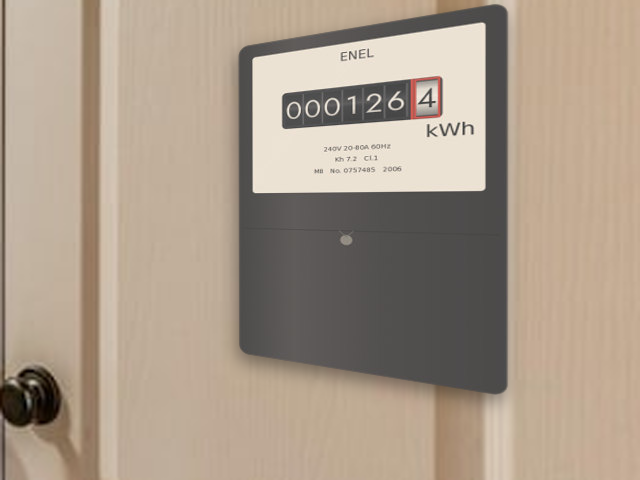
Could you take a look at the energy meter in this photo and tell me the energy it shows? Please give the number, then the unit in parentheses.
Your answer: 126.4 (kWh)
